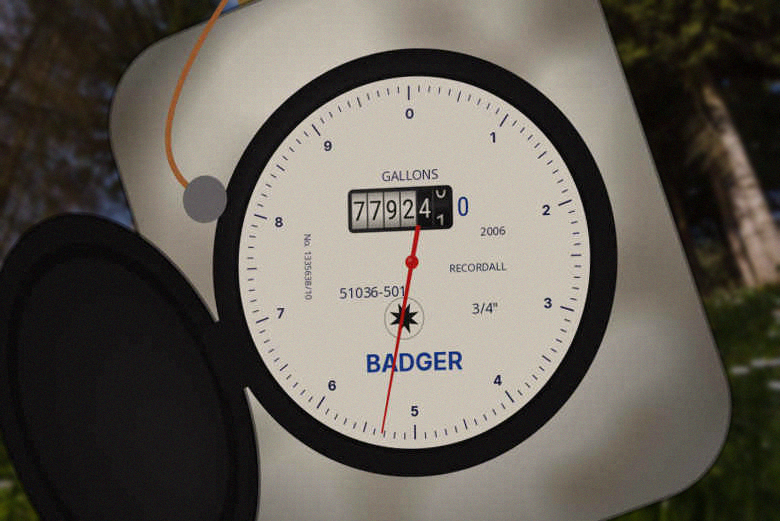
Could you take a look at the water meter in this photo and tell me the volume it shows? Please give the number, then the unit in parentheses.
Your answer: 7792405.3 (gal)
